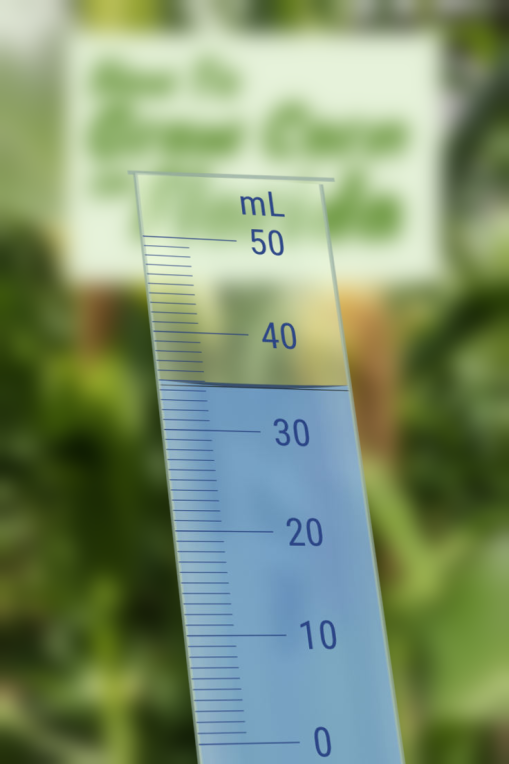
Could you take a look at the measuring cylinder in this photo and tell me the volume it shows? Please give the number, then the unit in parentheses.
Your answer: 34.5 (mL)
